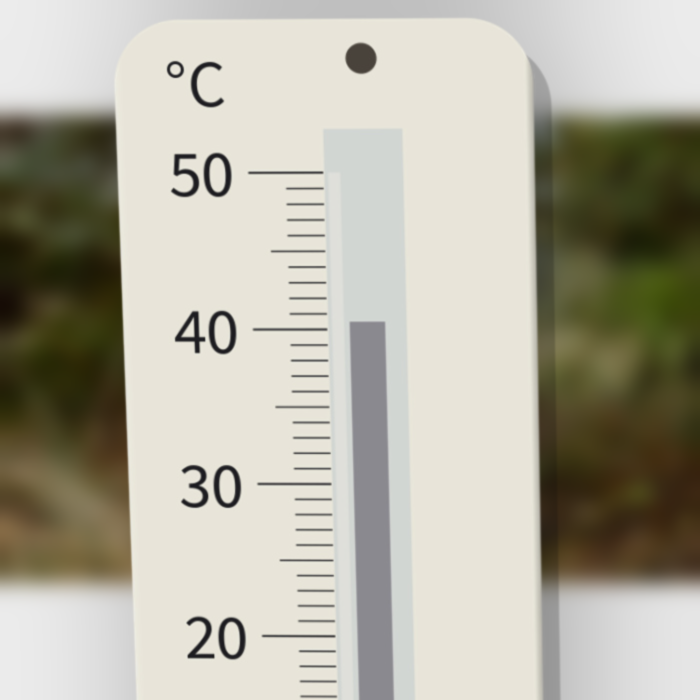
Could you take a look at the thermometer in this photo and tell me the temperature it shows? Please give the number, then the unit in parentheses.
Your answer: 40.5 (°C)
